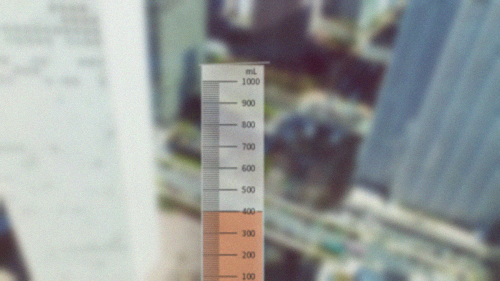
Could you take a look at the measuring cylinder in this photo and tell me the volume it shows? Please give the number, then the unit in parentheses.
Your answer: 400 (mL)
